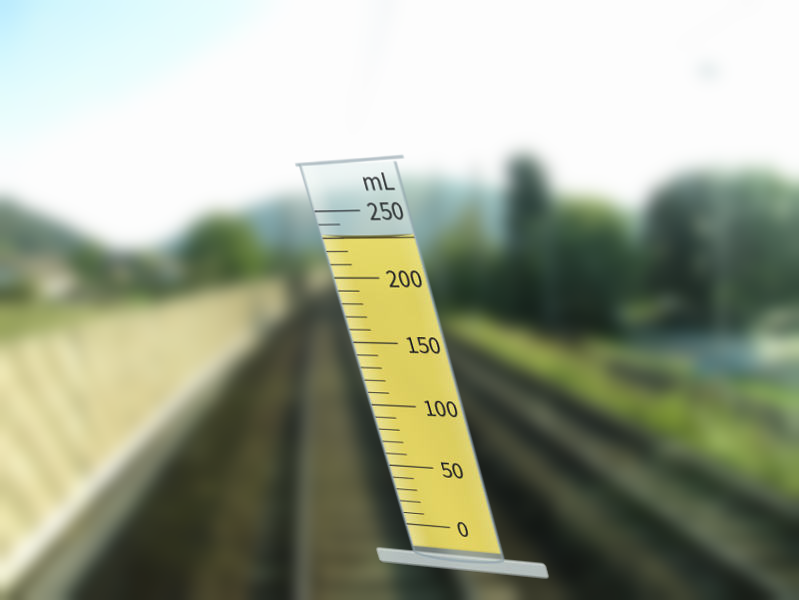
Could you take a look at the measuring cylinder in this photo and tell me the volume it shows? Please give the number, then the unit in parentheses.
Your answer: 230 (mL)
